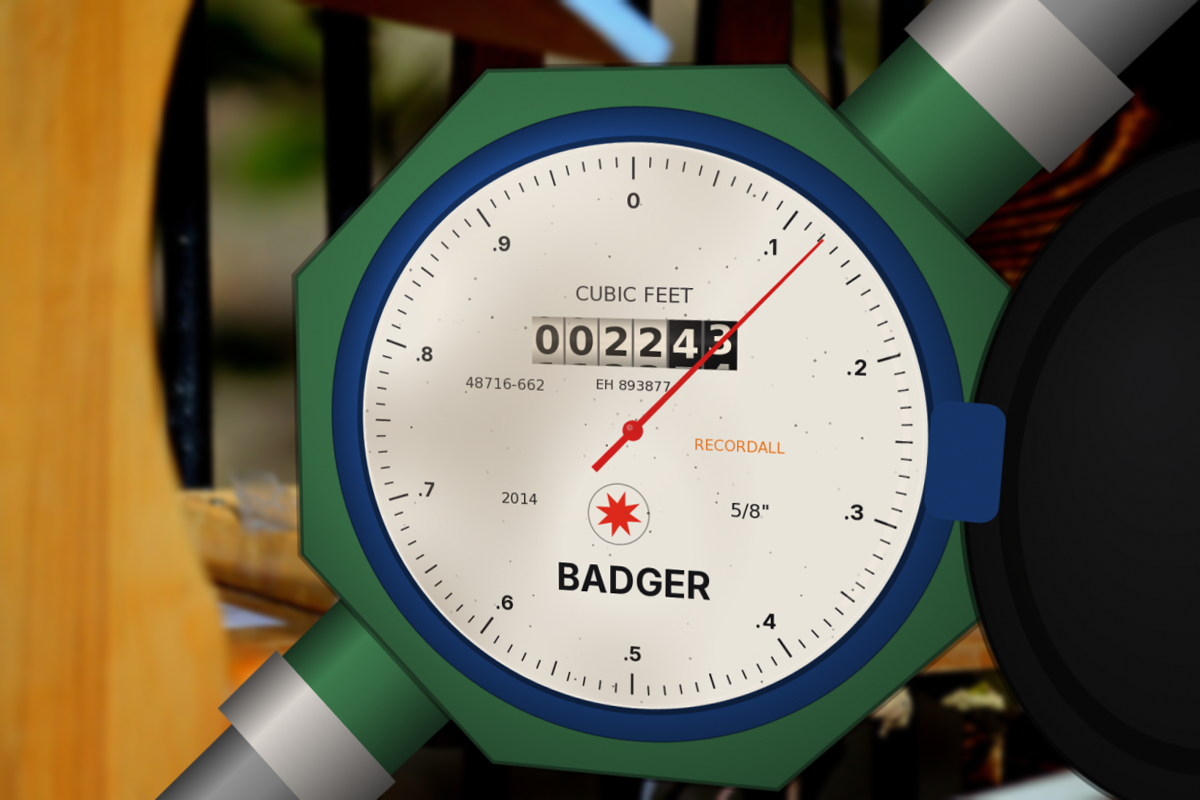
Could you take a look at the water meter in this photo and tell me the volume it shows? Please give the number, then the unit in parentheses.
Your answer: 2243.12 (ft³)
